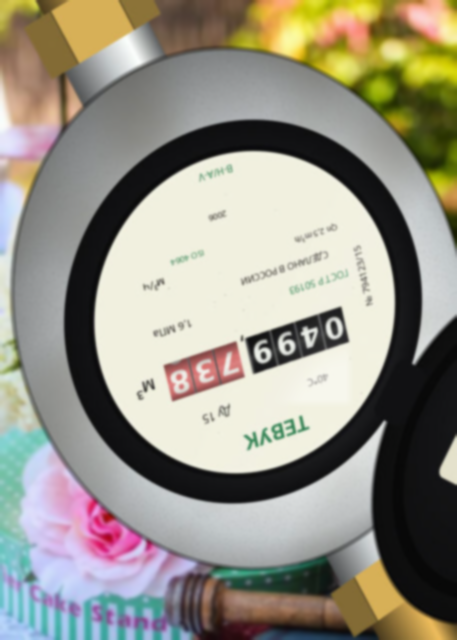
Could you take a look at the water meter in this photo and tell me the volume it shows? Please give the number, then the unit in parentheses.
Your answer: 499.738 (m³)
